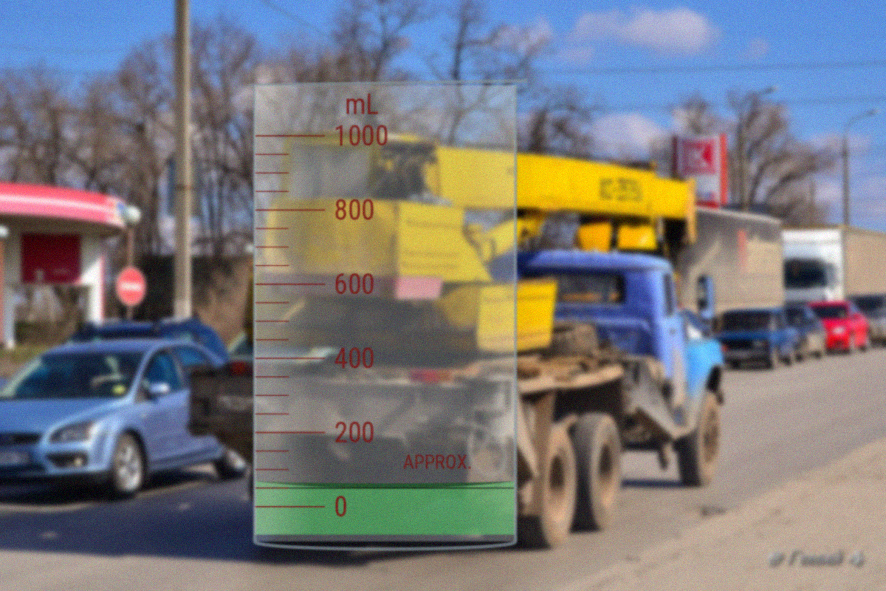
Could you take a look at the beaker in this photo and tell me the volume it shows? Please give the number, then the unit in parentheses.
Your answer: 50 (mL)
